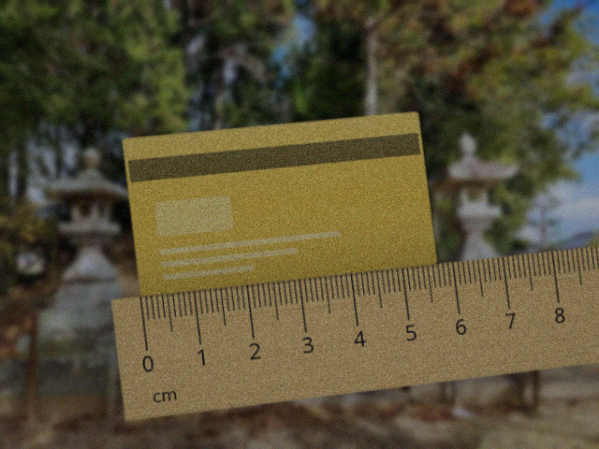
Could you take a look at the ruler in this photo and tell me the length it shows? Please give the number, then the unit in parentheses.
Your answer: 5.7 (cm)
